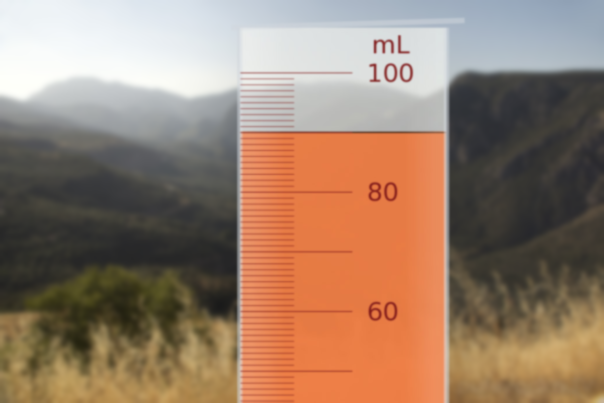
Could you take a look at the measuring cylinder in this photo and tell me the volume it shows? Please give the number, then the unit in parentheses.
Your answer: 90 (mL)
